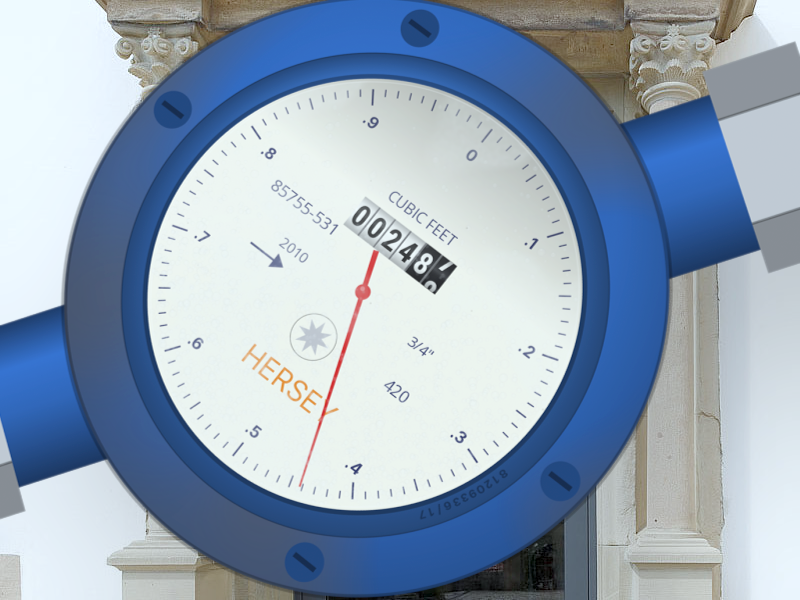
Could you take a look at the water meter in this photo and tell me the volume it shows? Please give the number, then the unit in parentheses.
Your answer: 2487.44 (ft³)
